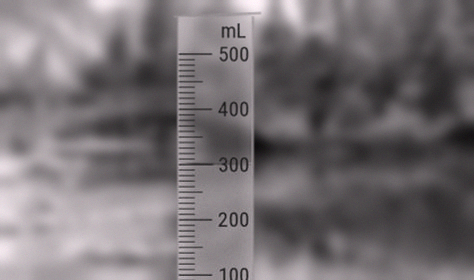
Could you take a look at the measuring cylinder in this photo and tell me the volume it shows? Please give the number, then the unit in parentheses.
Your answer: 300 (mL)
